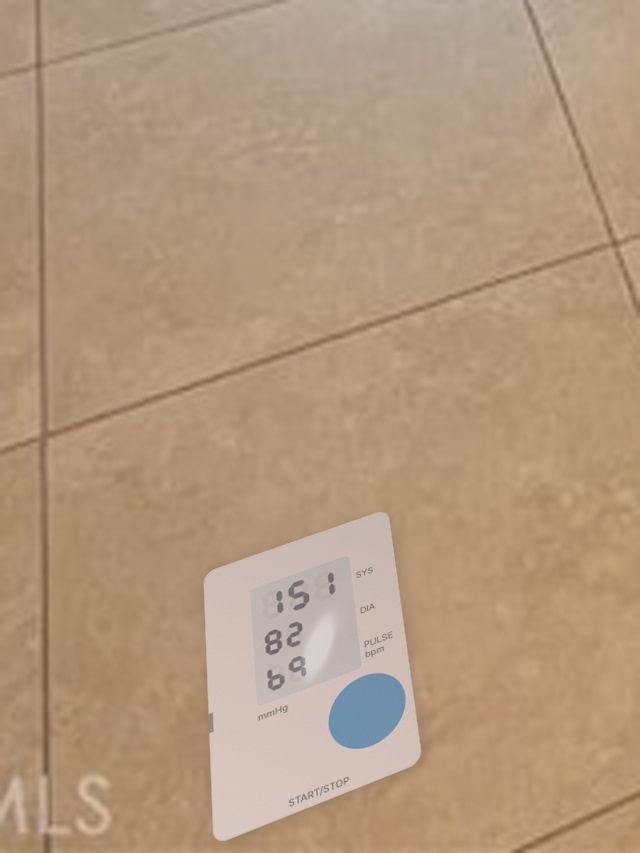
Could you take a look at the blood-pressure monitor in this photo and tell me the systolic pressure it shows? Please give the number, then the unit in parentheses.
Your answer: 151 (mmHg)
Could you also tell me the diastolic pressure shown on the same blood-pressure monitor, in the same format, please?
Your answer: 82 (mmHg)
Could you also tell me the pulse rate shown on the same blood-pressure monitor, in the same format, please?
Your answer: 69 (bpm)
